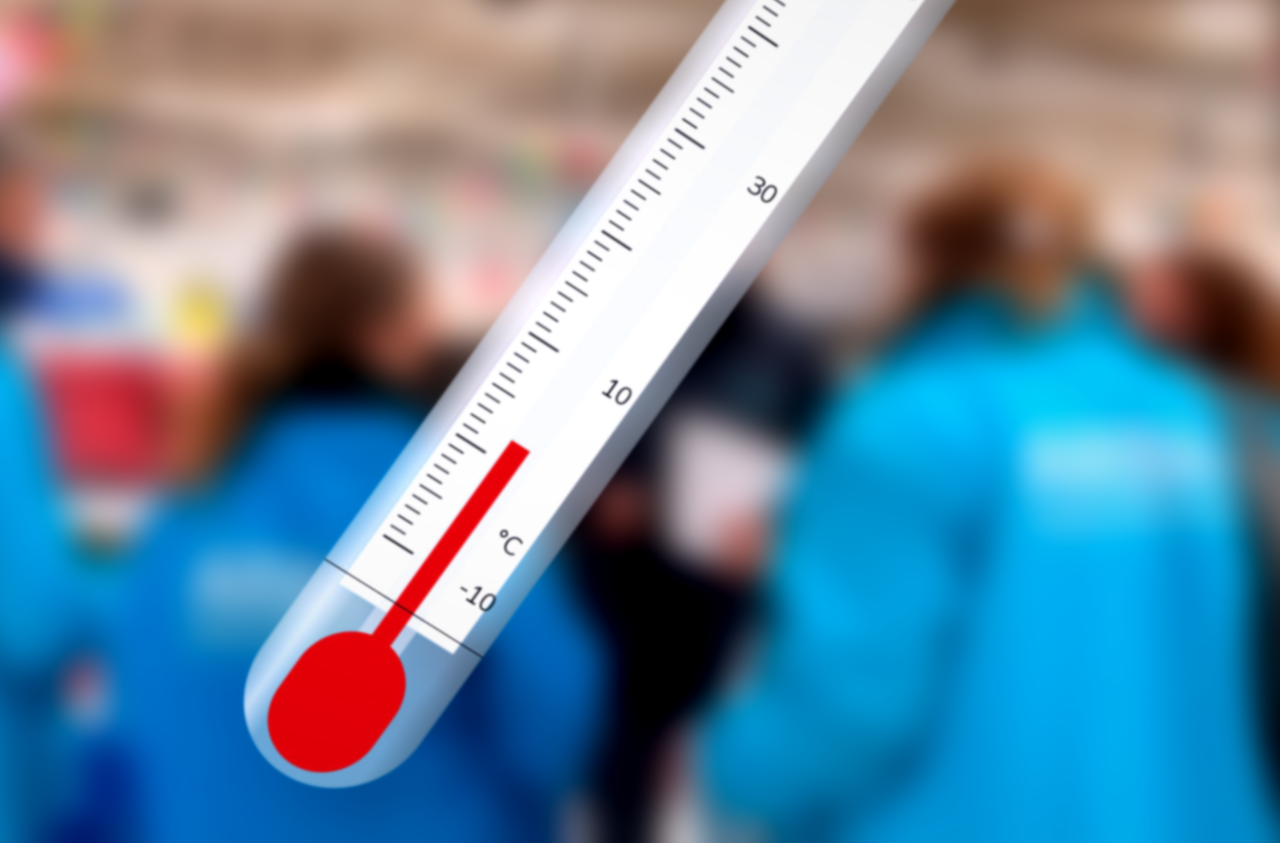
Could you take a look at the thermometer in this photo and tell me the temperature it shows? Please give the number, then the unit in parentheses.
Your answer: 2 (°C)
